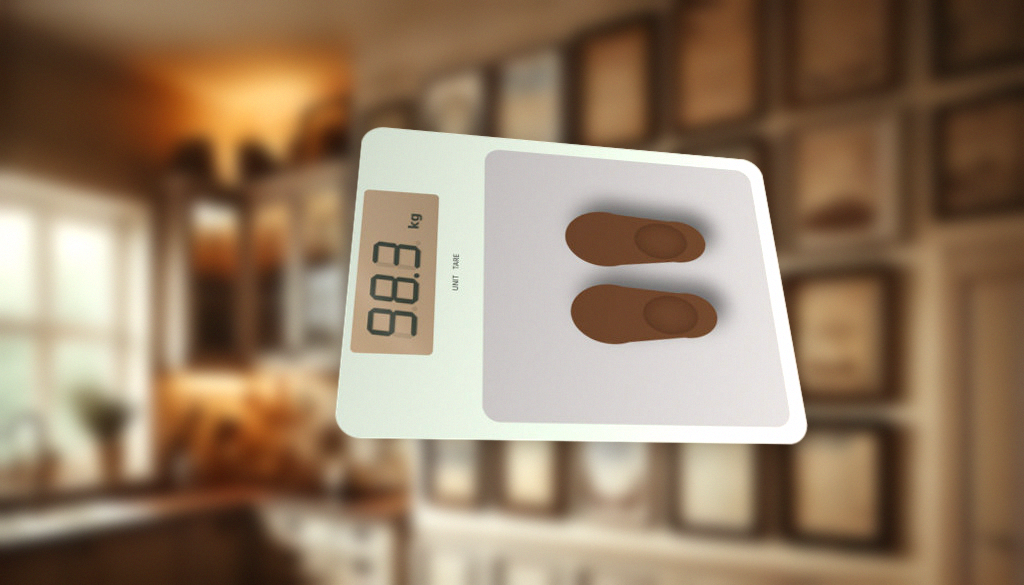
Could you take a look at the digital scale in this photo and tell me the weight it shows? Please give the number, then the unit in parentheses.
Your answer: 98.3 (kg)
